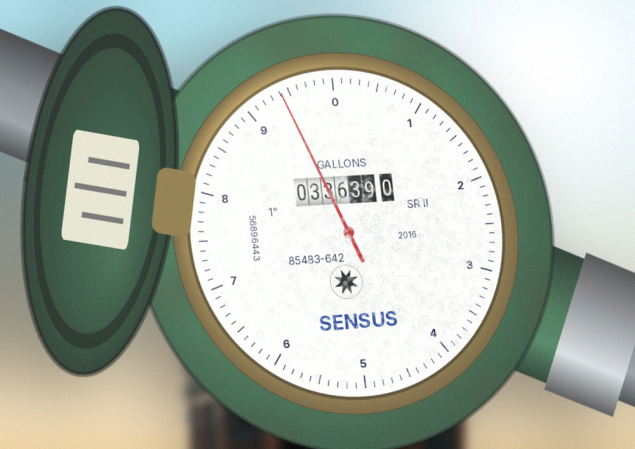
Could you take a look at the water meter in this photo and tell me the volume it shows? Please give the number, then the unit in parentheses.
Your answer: 336389.4 (gal)
